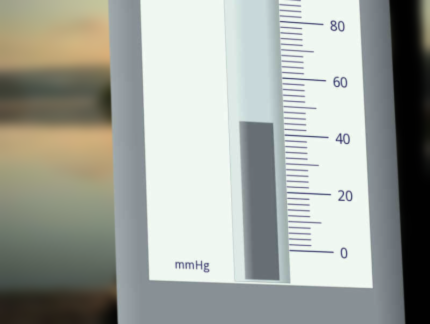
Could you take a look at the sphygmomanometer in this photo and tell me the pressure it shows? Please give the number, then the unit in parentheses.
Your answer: 44 (mmHg)
